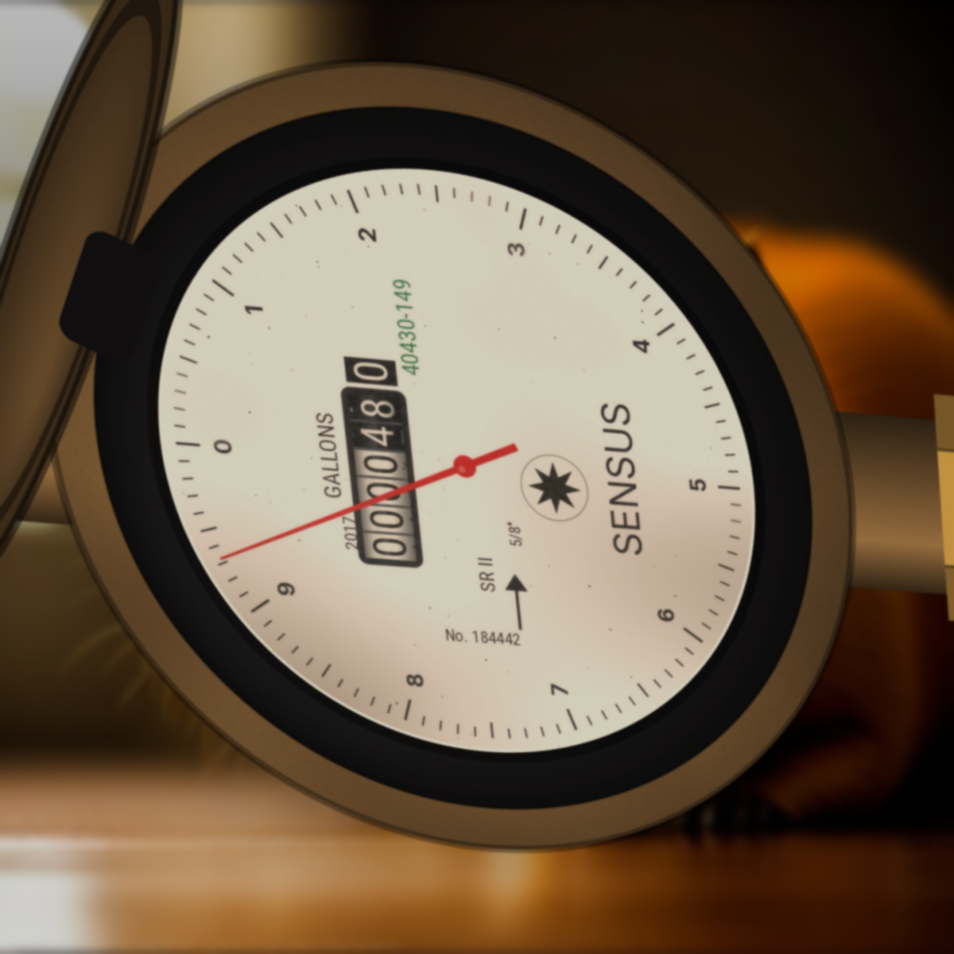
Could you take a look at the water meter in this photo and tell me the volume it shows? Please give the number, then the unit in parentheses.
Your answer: 479.3 (gal)
